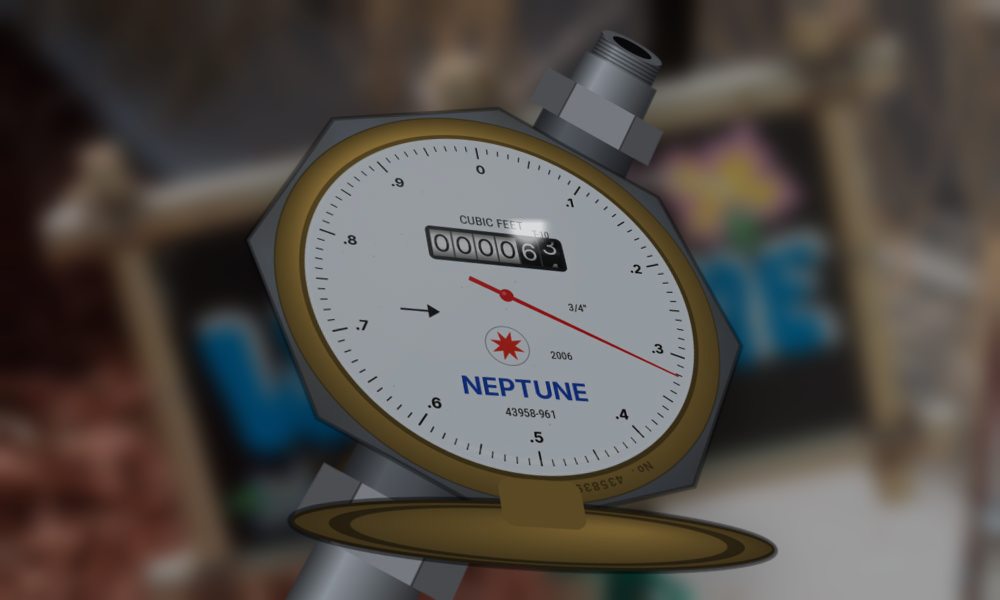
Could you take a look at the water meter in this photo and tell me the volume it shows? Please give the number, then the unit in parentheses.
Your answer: 63.32 (ft³)
